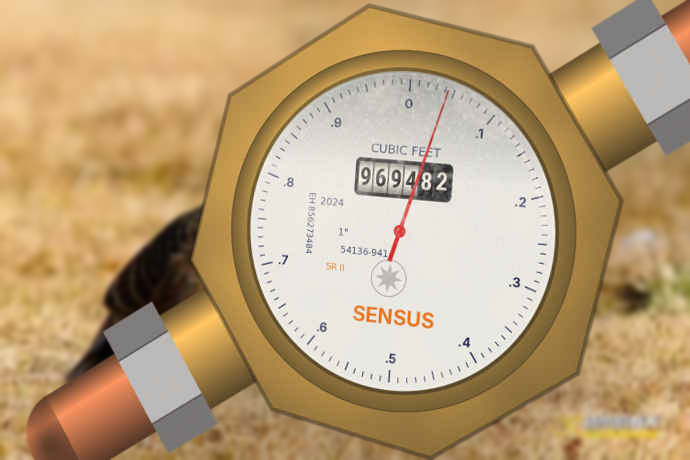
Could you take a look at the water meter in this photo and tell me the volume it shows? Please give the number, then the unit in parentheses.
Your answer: 969482.04 (ft³)
